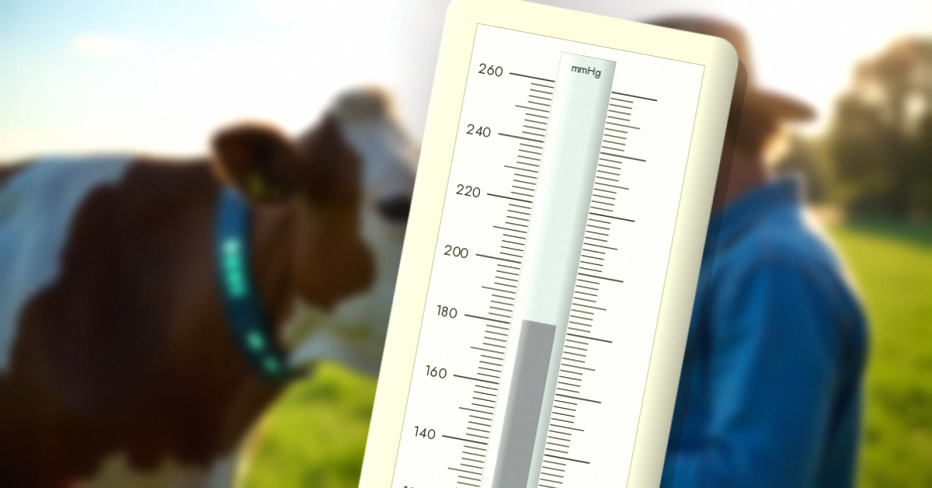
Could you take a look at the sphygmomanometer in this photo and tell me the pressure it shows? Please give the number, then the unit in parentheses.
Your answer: 182 (mmHg)
